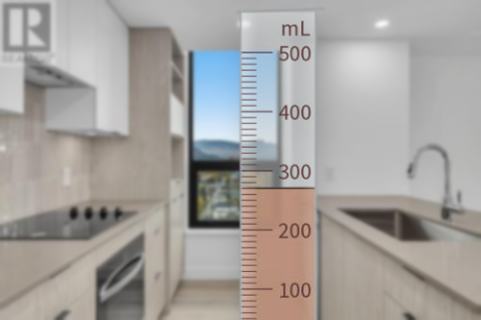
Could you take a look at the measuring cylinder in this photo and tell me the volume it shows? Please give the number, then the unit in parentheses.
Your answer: 270 (mL)
